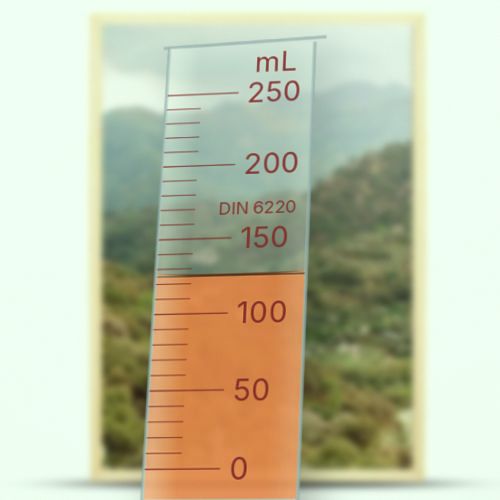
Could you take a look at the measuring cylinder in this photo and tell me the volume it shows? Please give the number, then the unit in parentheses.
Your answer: 125 (mL)
